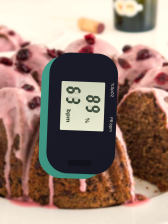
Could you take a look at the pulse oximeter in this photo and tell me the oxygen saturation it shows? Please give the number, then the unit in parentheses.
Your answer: 89 (%)
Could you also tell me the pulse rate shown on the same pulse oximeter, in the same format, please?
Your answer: 63 (bpm)
